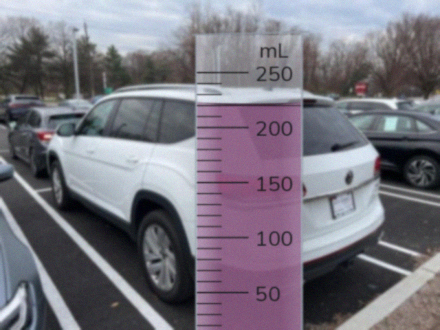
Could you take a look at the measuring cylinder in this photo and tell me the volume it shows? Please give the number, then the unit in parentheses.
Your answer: 220 (mL)
